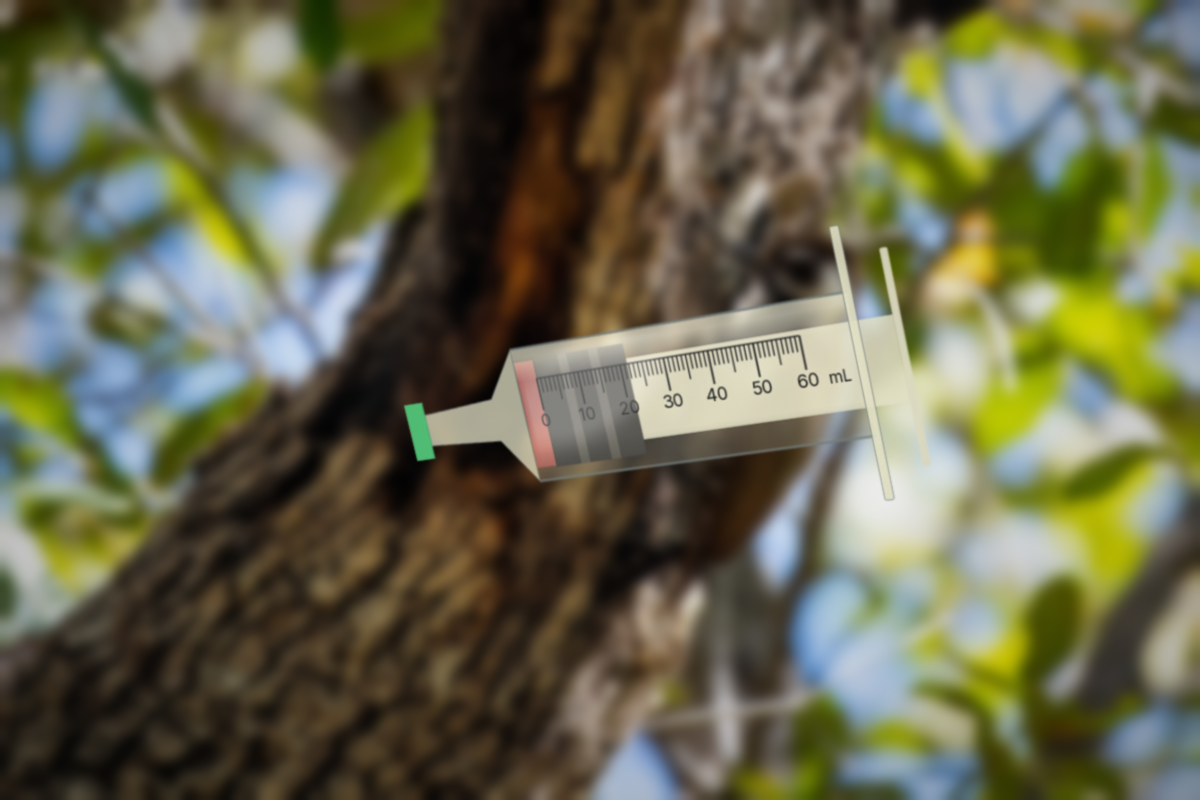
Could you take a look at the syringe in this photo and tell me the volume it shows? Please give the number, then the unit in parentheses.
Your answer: 0 (mL)
